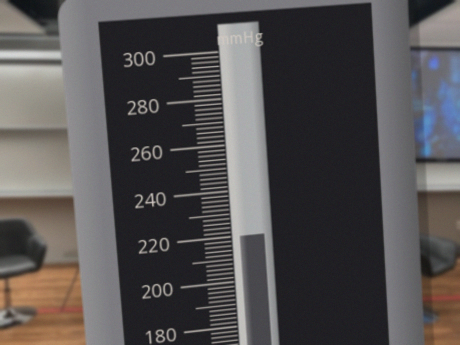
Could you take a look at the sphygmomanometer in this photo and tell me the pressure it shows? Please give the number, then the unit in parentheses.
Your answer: 220 (mmHg)
